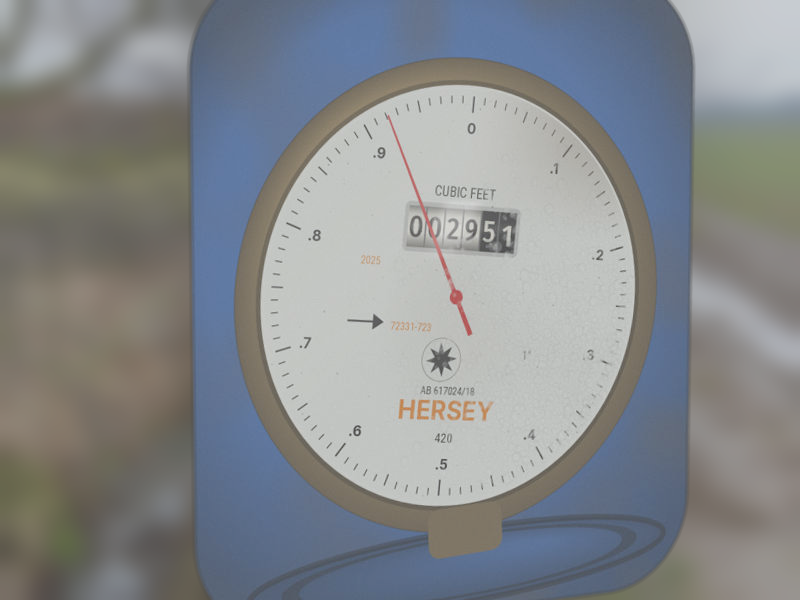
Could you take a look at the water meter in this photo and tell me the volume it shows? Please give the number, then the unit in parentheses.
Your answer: 2950.92 (ft³)
